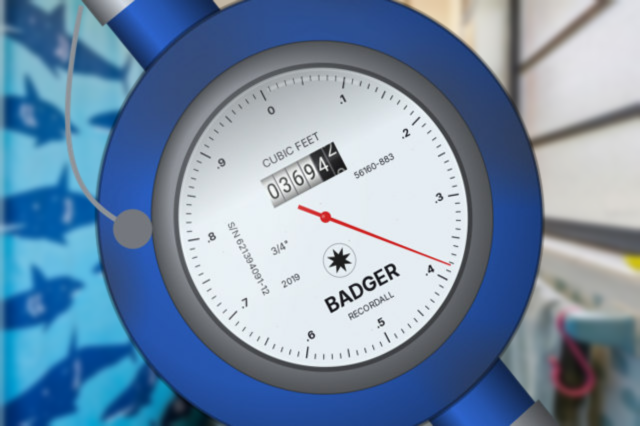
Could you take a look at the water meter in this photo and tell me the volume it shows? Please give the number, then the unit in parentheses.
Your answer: 36942.38 (ft³)
